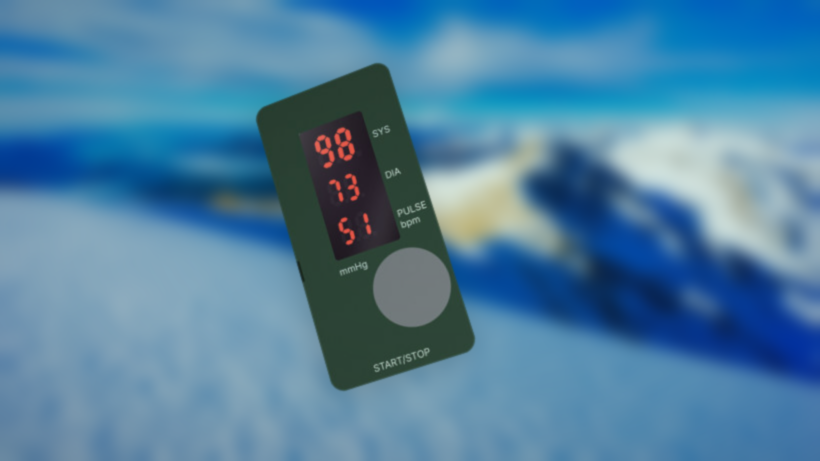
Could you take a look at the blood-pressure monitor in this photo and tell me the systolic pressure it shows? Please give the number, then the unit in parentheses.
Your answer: 98 (mmHg)
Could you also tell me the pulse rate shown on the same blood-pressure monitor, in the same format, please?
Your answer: 51 (bpm)
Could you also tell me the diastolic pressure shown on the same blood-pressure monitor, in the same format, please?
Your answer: 73 (mmHg)
